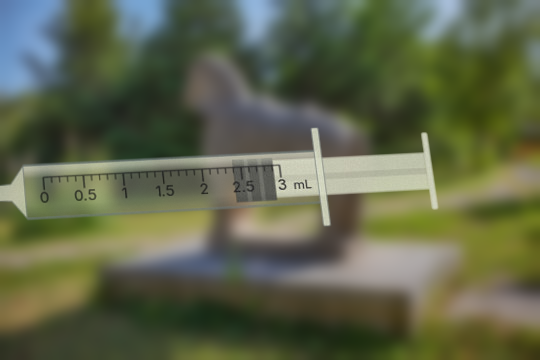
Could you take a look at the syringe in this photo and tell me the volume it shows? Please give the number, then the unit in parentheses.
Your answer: 2.4 (mL)
